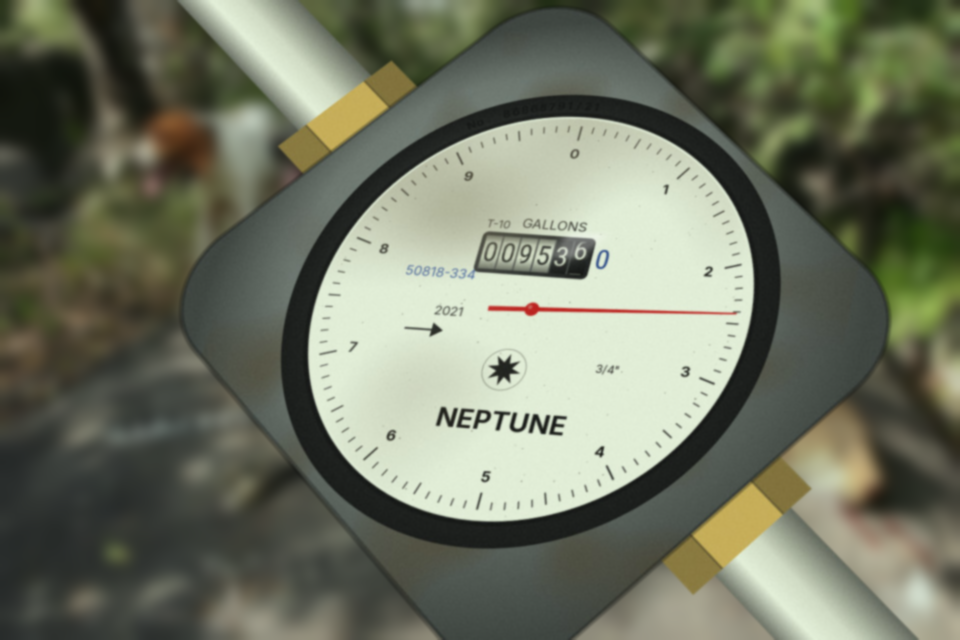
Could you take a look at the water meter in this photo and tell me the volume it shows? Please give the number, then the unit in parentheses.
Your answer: 95362.4 (gal)
